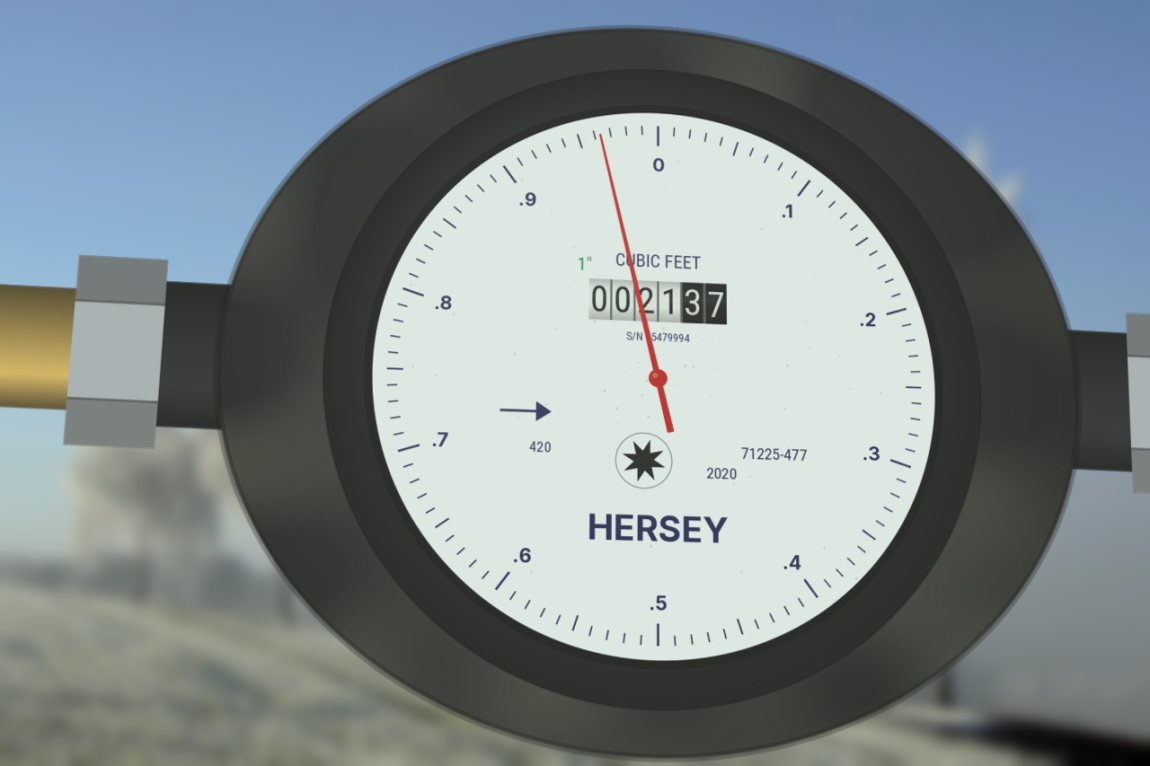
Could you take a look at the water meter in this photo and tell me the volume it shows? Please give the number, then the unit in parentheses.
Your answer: 2136.96 (ft³)
